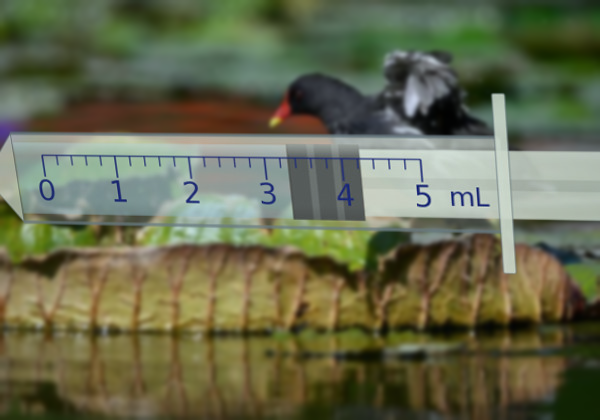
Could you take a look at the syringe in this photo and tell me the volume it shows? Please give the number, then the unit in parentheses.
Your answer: 3.3 (mL)
